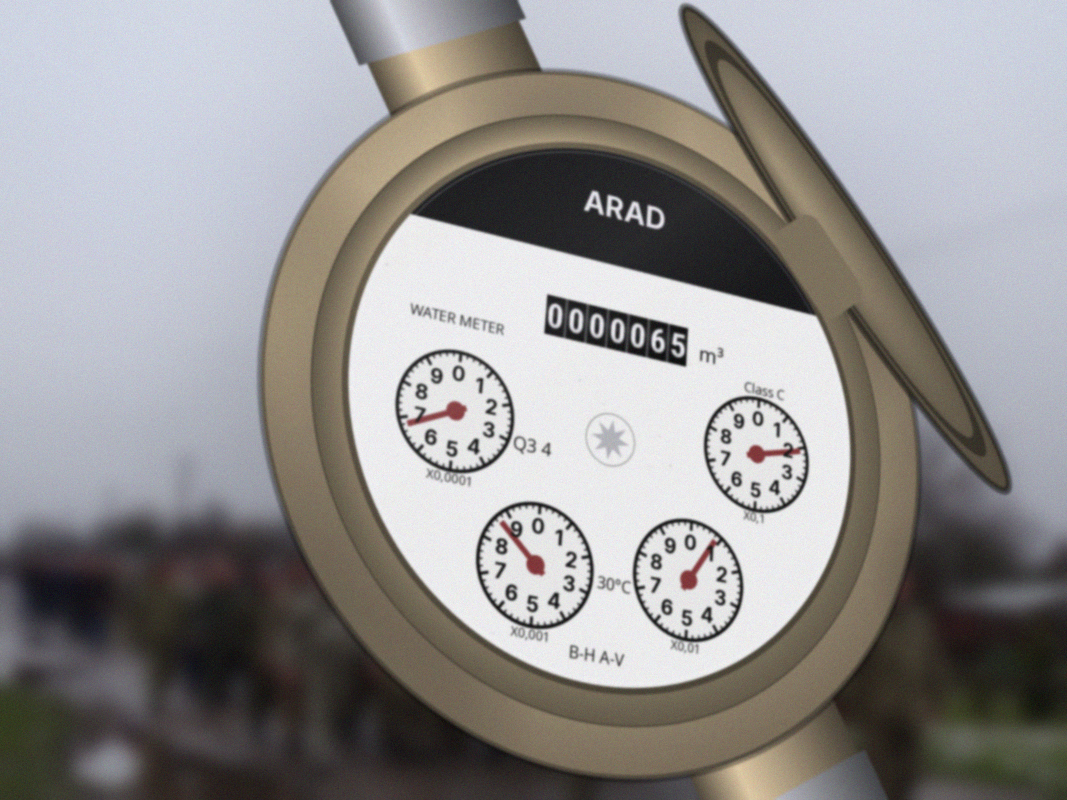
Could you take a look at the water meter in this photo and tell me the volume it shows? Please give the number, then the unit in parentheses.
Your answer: 65.2086 (m³)
